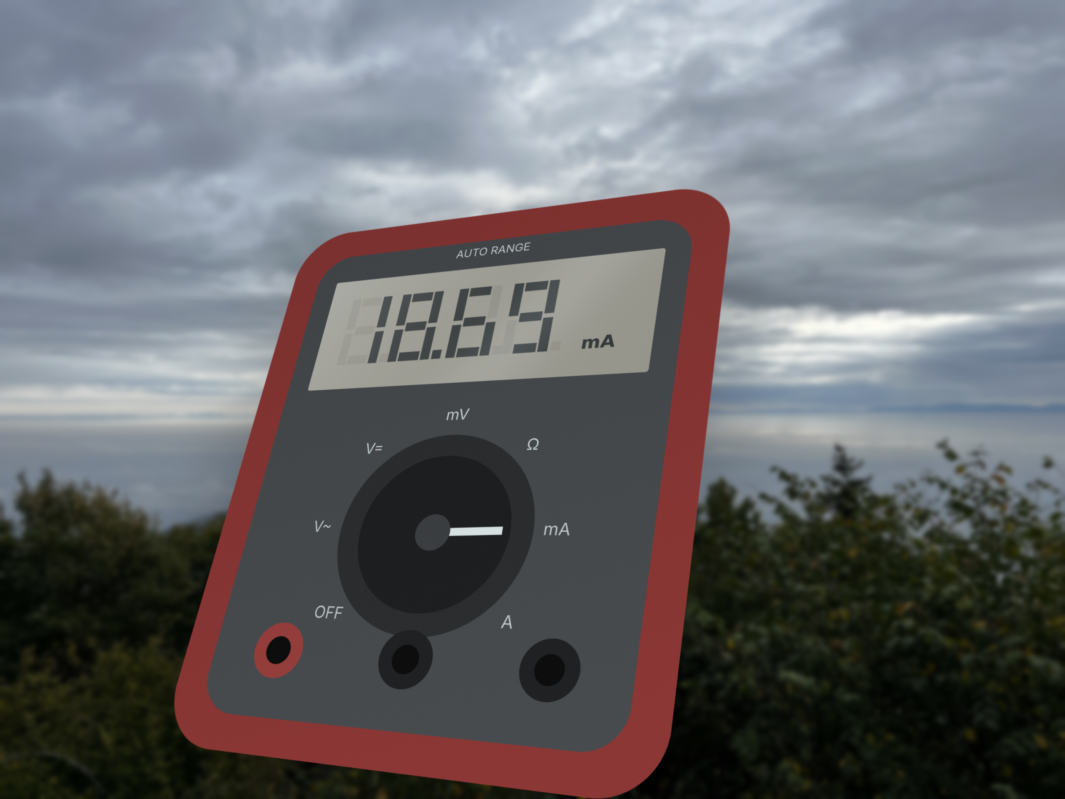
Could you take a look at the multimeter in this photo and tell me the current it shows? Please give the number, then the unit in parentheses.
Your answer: 18.69 (mA)
